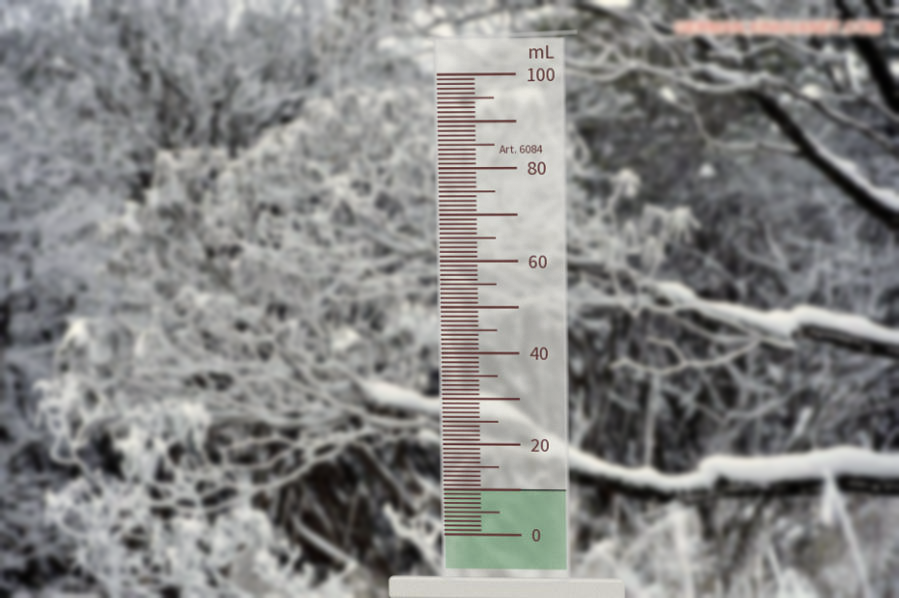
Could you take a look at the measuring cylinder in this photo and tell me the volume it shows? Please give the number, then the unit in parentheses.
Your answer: 10 (mL)
